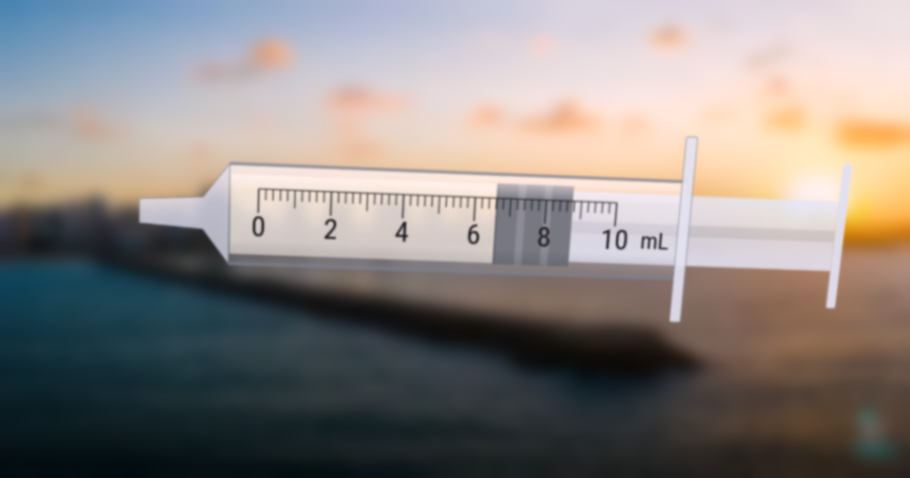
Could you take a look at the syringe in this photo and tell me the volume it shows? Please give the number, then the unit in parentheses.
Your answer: 6.6 (mL)
